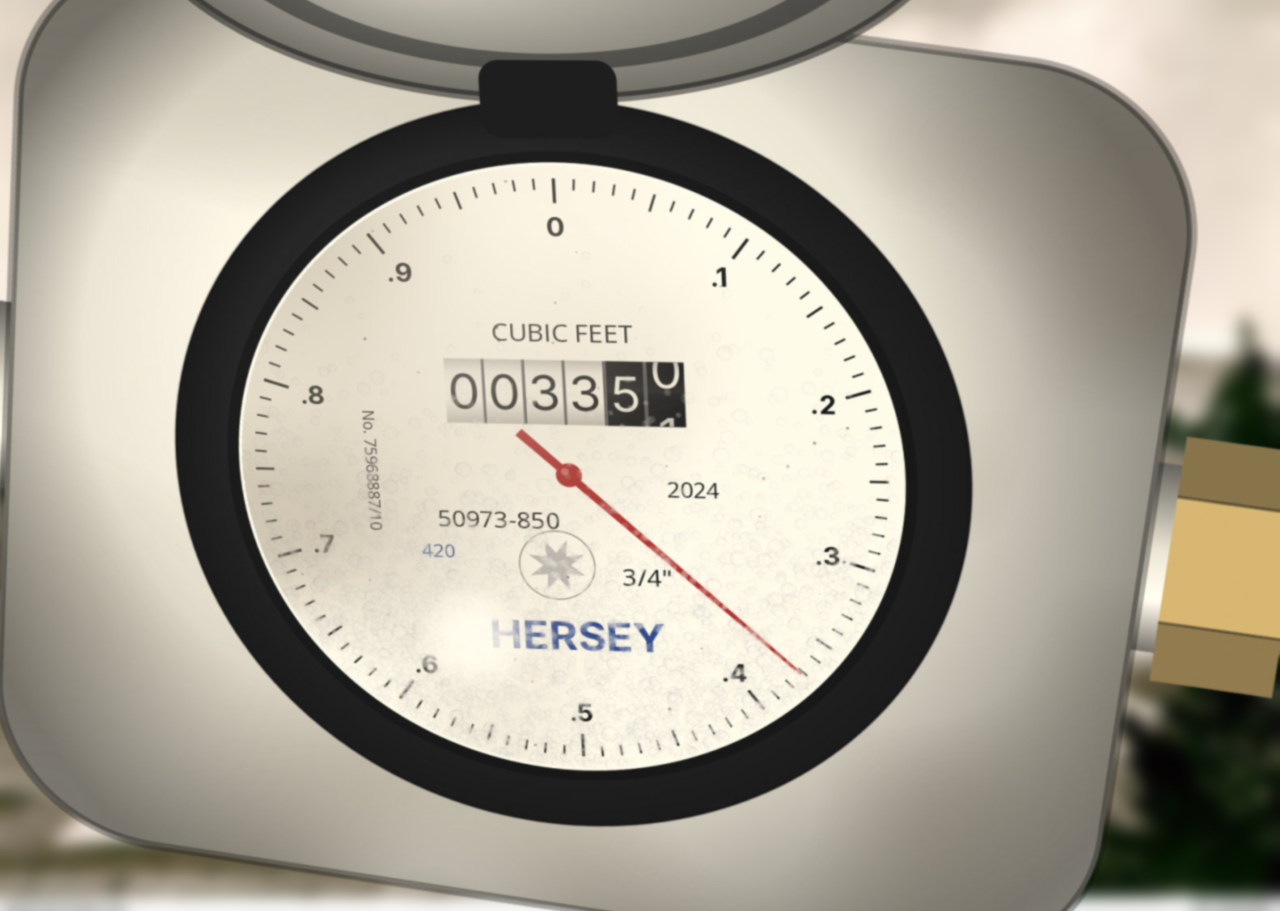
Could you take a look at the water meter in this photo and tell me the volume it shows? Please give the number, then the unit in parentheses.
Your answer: 3350.37 (ft³)
